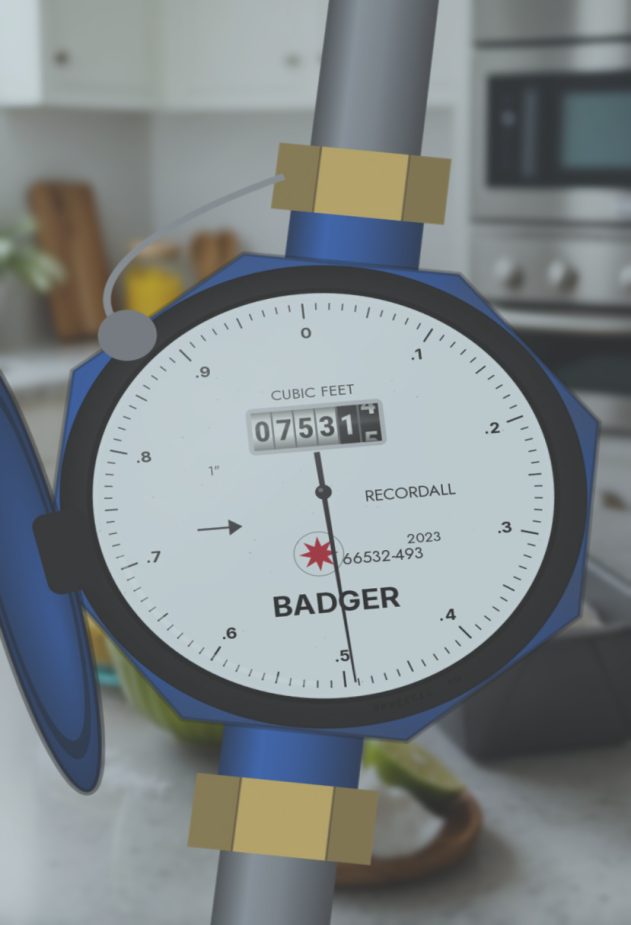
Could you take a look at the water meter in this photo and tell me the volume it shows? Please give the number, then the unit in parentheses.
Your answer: 75314.49 (ft³)
